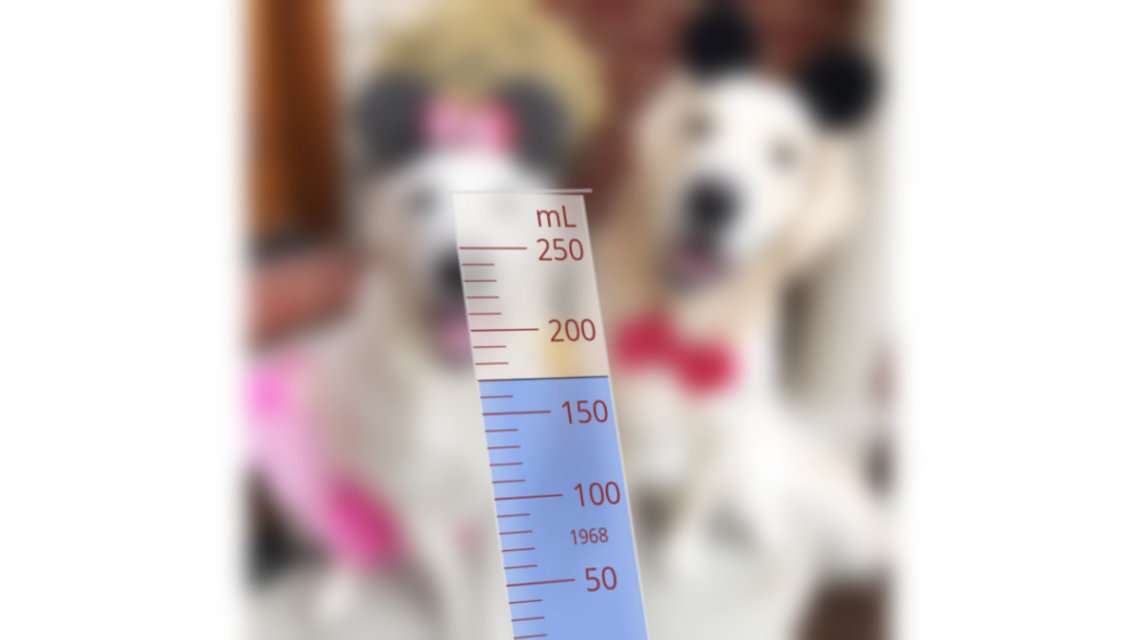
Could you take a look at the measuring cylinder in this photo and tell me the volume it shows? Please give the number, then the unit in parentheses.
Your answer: 170 (mL)
